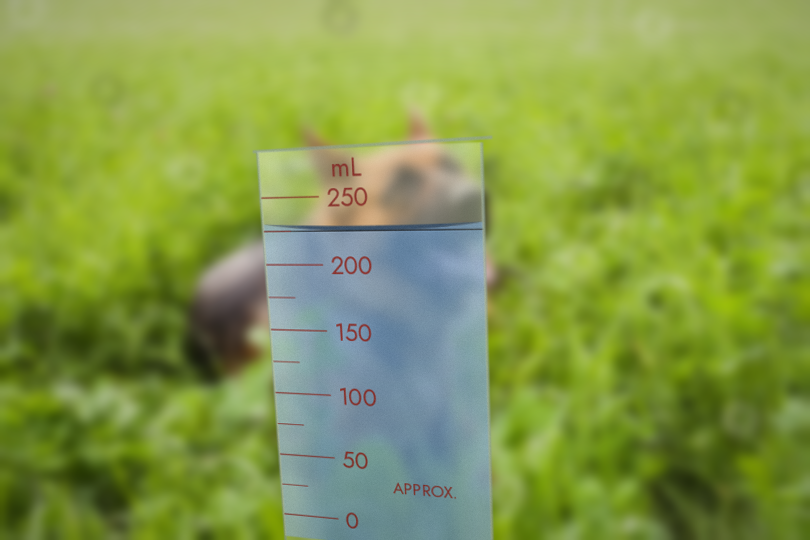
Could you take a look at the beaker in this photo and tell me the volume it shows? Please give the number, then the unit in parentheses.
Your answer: 225 (mL)
